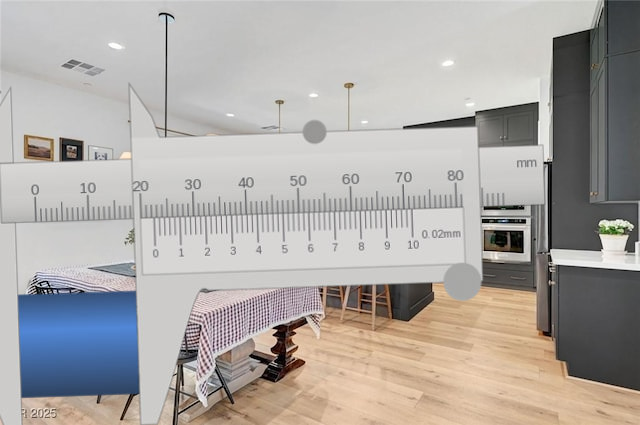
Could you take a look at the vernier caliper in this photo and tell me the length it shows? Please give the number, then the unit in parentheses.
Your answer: 22.5 (mm)
